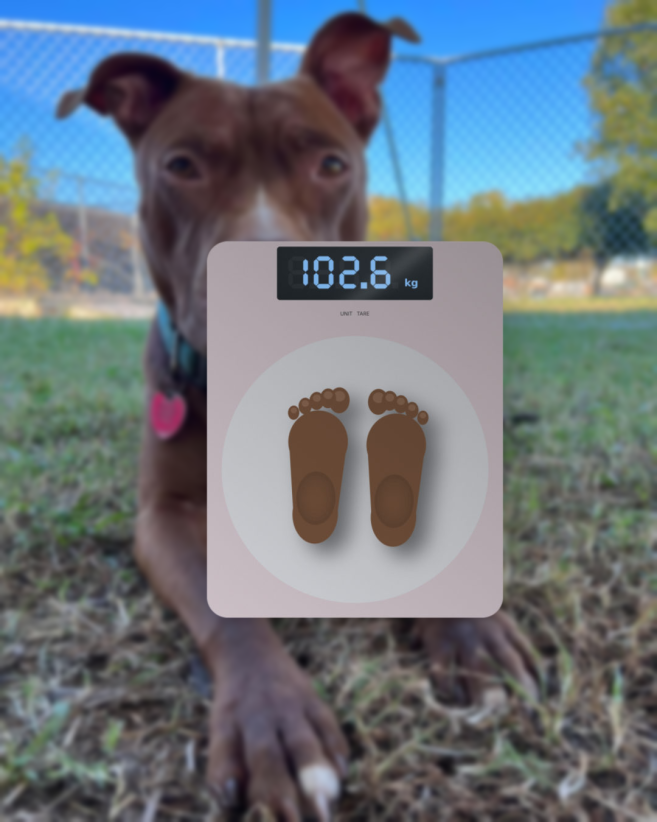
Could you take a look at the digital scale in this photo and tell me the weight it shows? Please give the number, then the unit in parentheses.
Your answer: 102.6 (kg)
